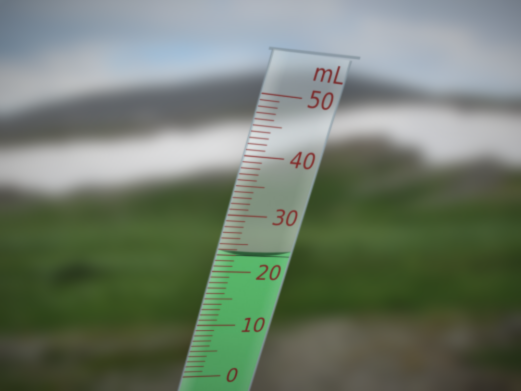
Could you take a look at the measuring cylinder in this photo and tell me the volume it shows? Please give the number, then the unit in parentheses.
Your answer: 23 (mL)
